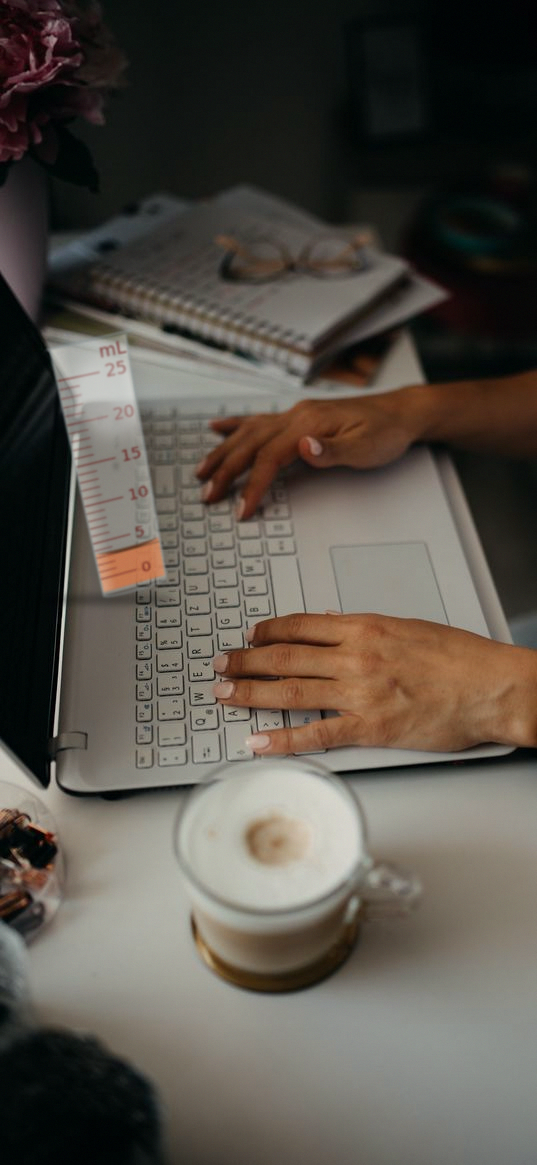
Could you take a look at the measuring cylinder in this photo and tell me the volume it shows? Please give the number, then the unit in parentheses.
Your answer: 3 (mL)
